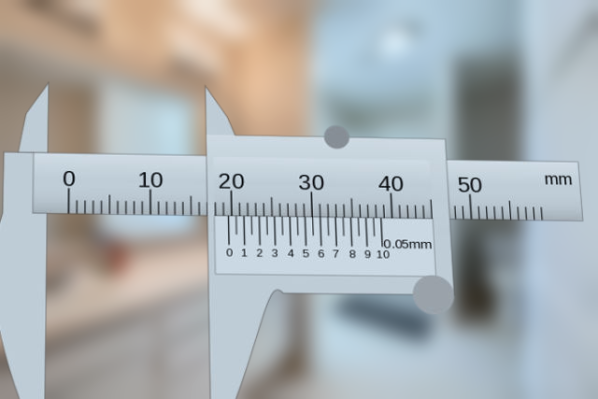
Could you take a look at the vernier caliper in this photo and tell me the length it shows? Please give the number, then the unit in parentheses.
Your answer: 19.6 (mm)
